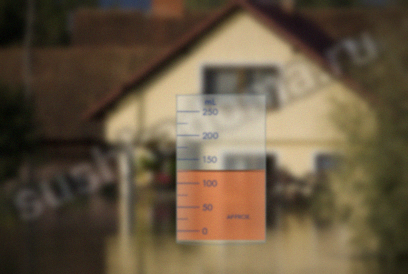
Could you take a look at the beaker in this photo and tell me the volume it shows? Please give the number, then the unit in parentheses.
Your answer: 125 (mL)
